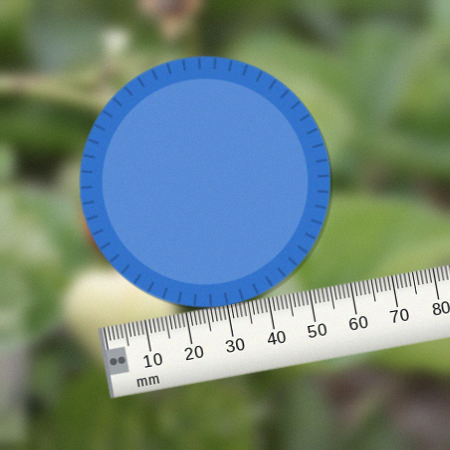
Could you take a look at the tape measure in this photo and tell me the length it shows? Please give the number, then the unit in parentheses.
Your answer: 60 (mm)
